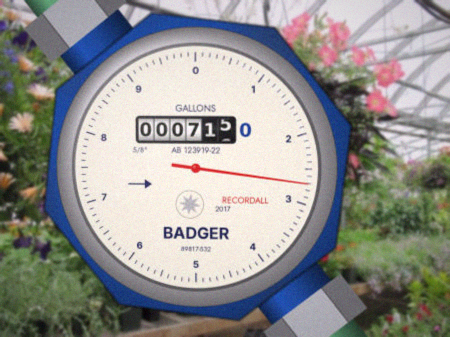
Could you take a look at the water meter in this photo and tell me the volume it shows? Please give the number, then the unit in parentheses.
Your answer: 7152.7 (gal)
